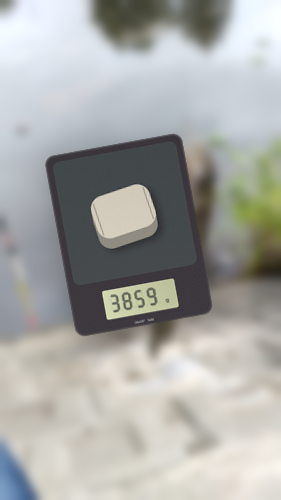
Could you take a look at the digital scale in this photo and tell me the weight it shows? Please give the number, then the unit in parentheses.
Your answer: 3859 (g)
